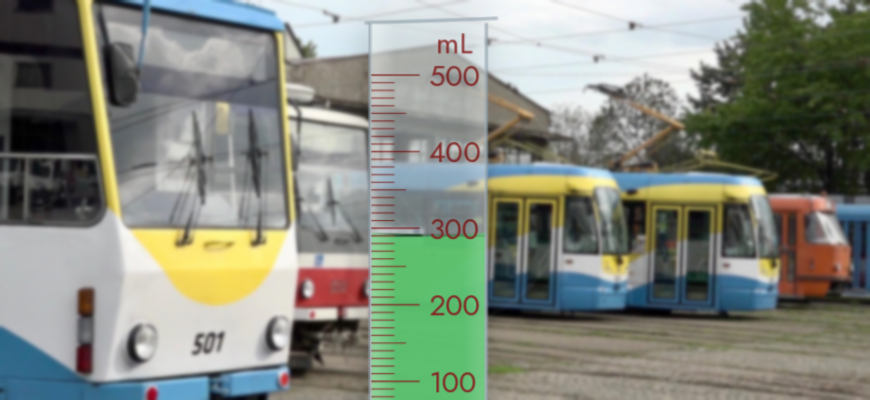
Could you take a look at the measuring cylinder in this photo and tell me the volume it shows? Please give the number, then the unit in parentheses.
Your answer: 290 (mL)
